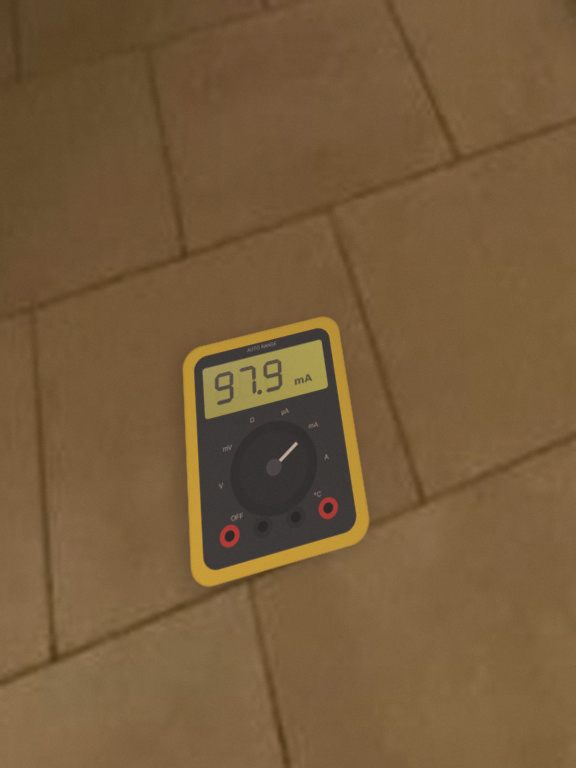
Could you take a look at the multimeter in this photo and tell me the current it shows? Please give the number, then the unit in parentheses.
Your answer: 97.9 (mA)
